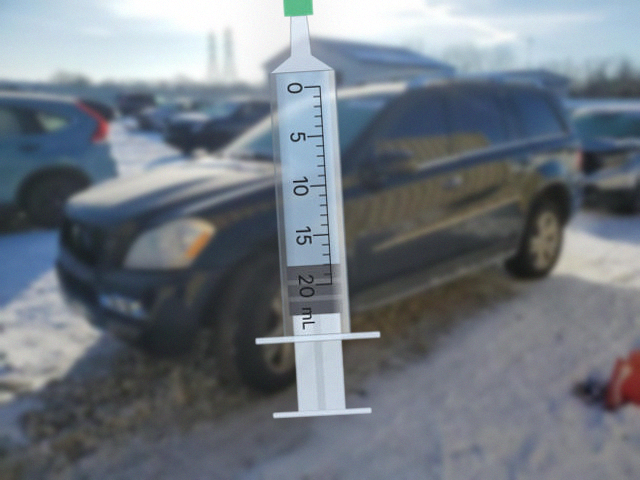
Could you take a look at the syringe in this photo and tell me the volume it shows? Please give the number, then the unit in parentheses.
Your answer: 18 (mL)
